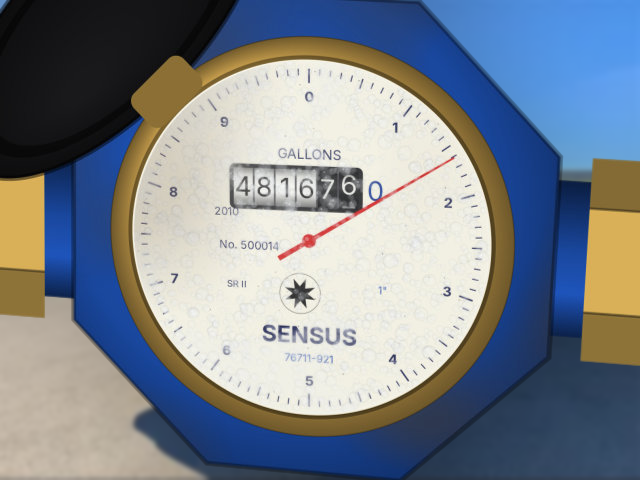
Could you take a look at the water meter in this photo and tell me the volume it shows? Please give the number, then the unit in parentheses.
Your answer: 4816761.6 (gal)
